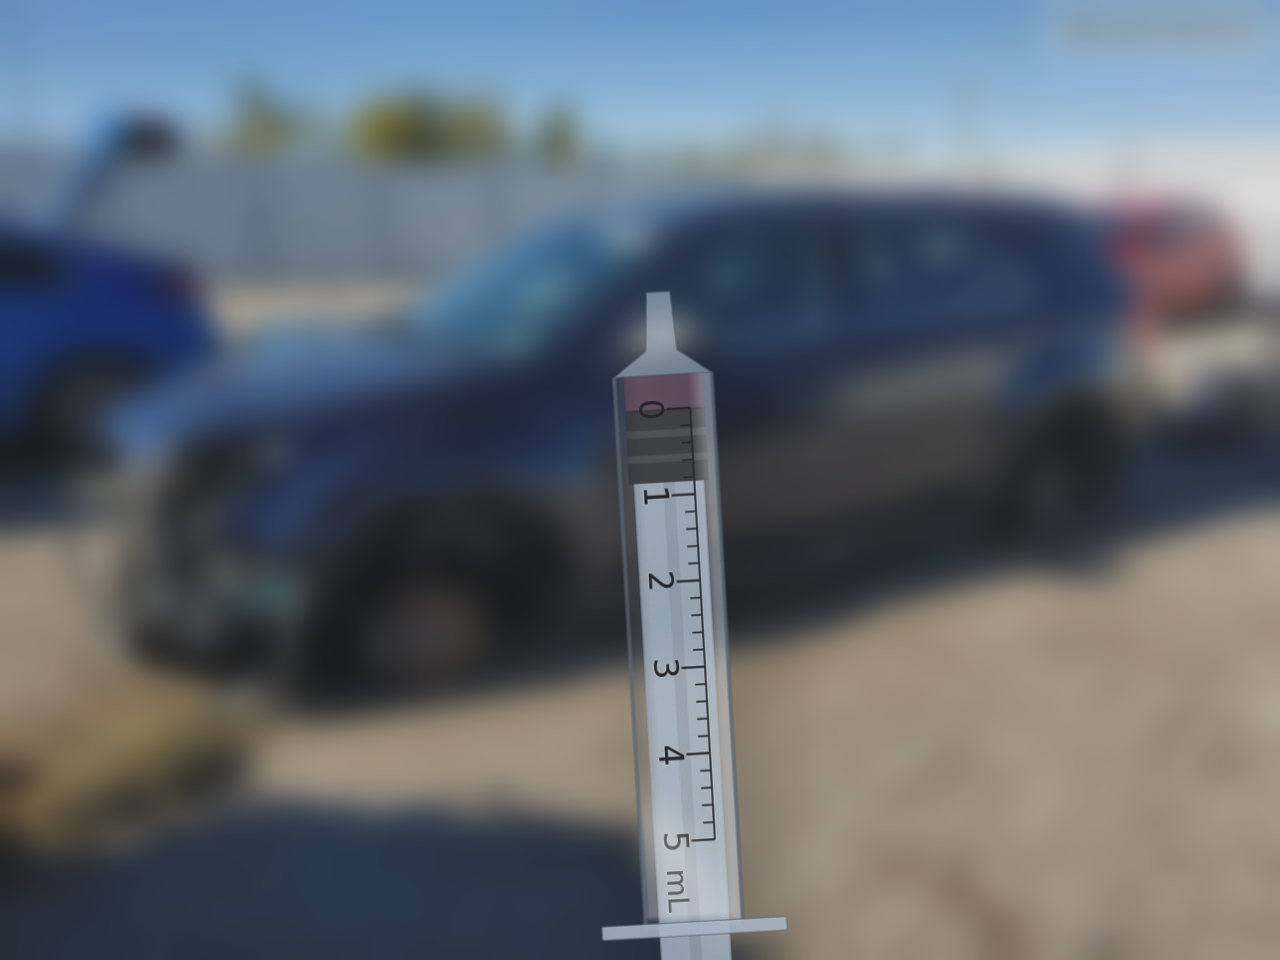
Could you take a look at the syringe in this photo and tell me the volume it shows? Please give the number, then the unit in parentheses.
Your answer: 0 (mL)
